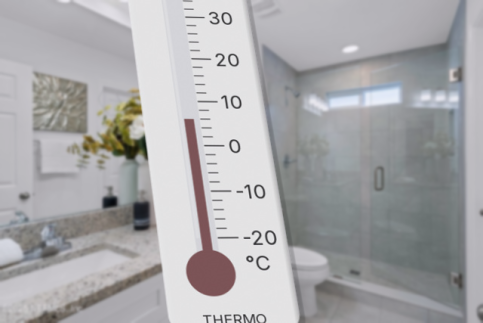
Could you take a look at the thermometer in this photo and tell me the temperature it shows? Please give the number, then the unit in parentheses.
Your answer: 6 (°C)
